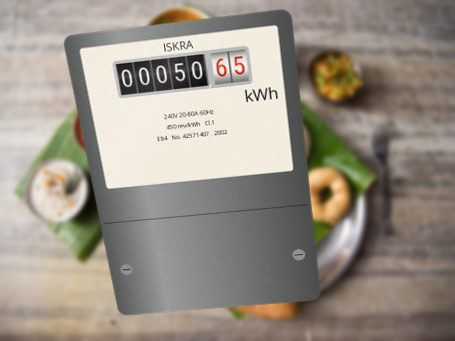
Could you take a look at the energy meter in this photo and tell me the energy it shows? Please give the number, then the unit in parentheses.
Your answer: 50.65 (kWh)
